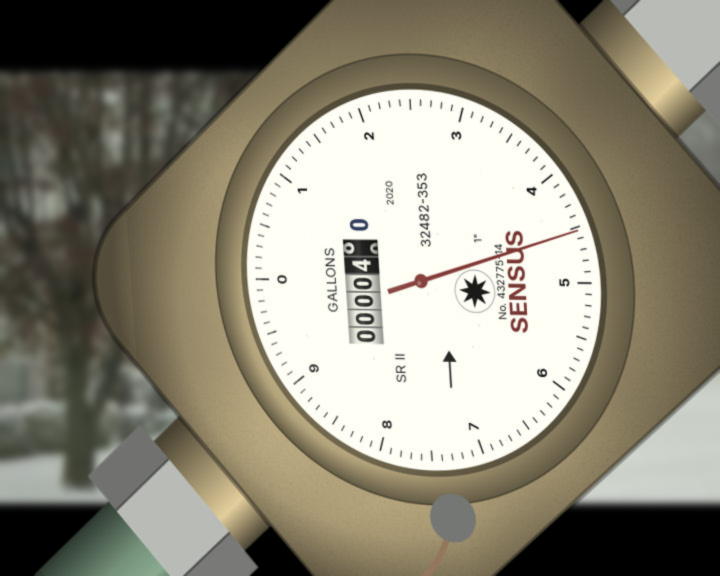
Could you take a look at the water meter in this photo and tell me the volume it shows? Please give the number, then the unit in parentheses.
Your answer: 484.5 (gal)
